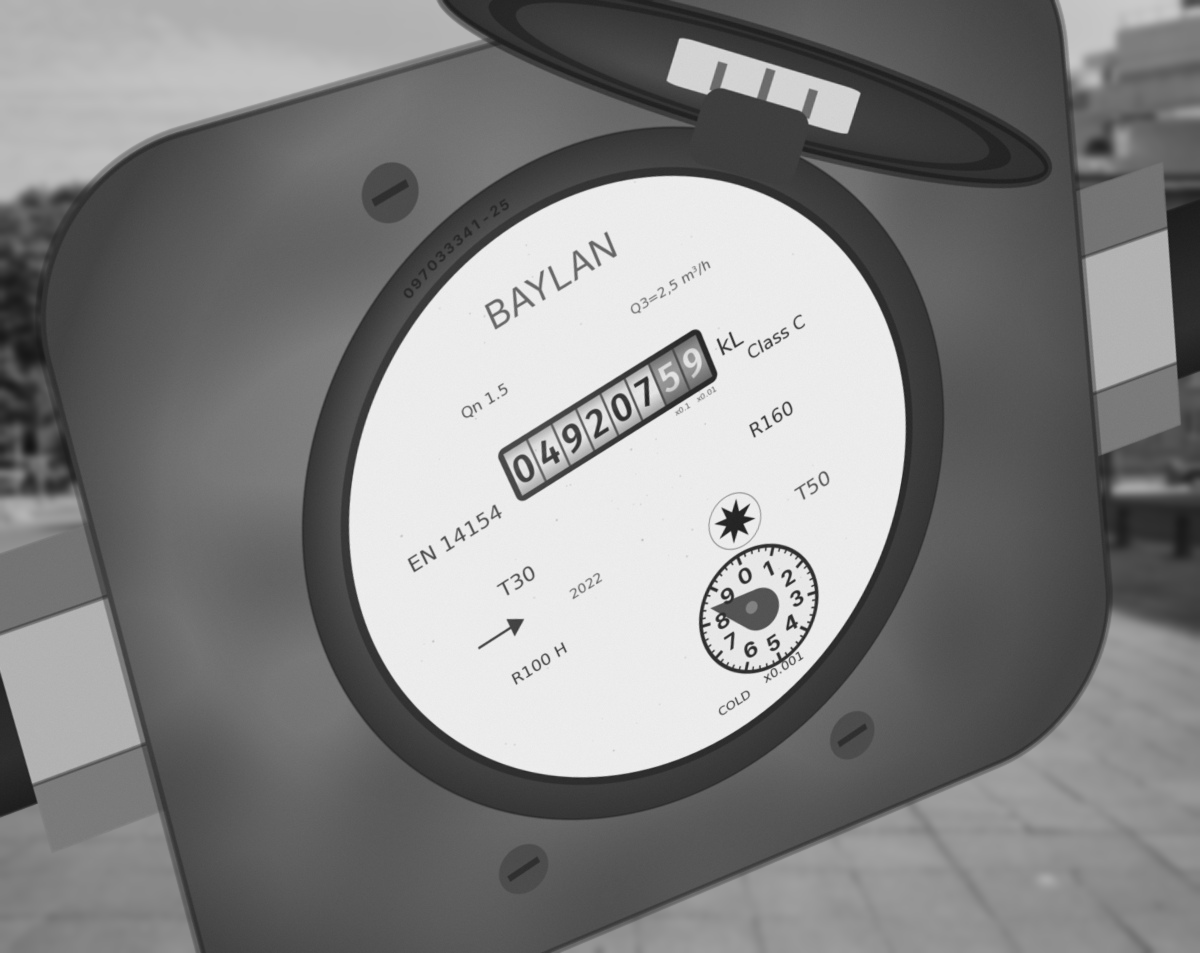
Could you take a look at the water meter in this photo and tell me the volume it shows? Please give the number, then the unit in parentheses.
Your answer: 49207.598 (kL)
